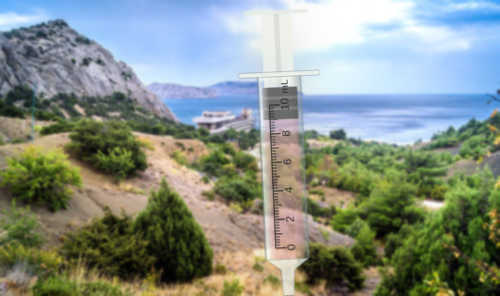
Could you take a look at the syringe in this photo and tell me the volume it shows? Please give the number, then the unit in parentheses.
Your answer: 9 (mL)
